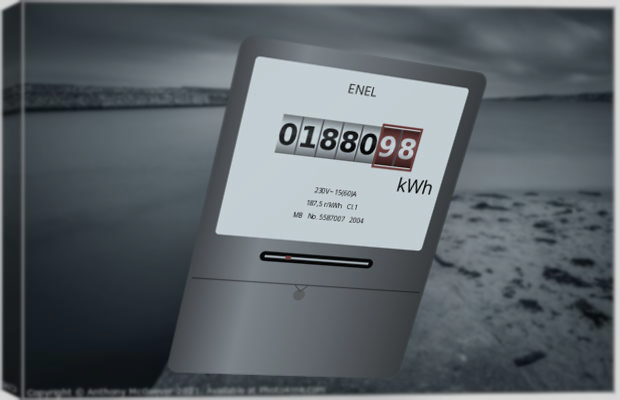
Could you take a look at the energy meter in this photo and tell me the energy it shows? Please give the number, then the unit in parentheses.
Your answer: 1880.98 (kWh)
